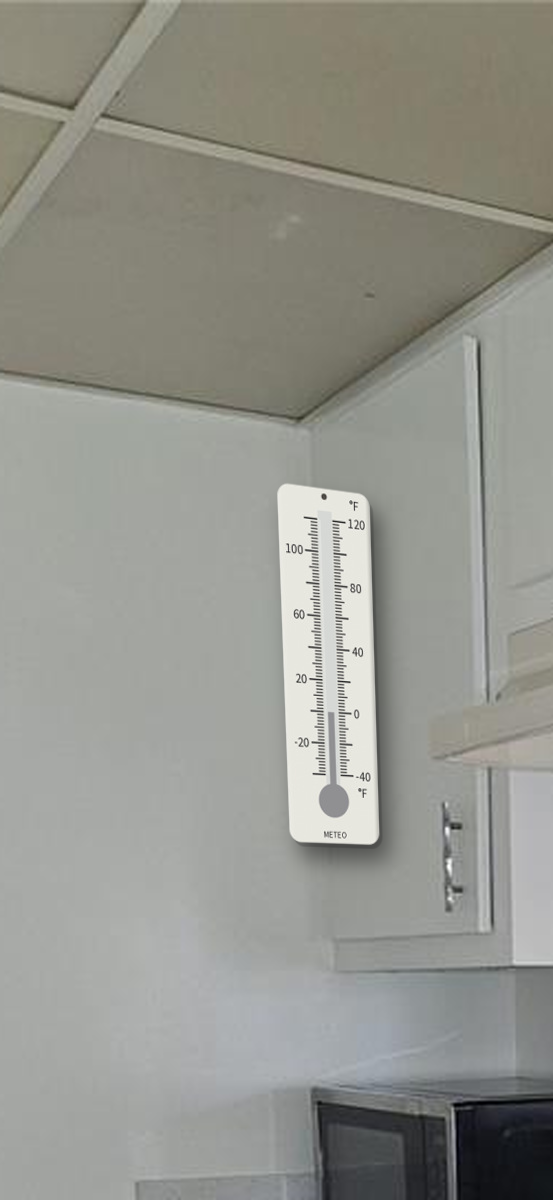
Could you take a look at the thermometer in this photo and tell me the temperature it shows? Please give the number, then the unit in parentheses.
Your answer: 0 (°F)
